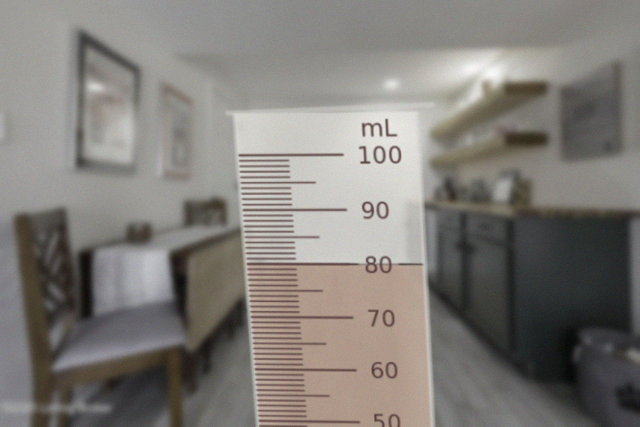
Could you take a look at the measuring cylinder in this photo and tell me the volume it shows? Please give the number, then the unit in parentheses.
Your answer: 80 (mL)
